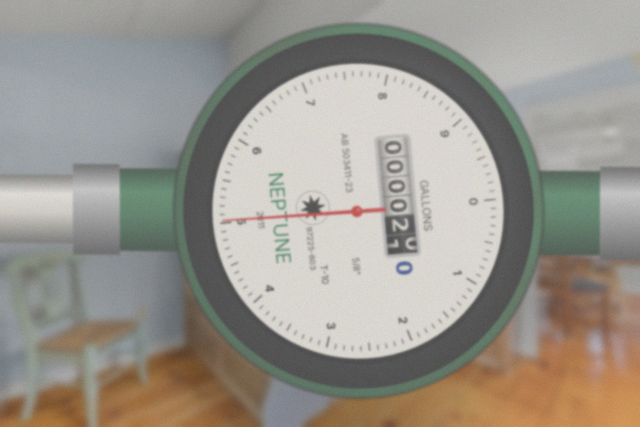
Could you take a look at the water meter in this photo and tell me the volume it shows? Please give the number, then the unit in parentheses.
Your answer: 205.0 (gal)
